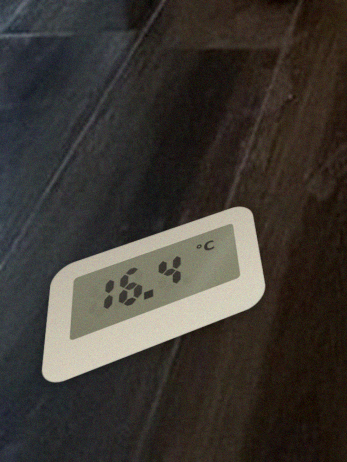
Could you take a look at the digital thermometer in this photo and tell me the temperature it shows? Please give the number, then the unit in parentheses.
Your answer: 16.4 (°C)
